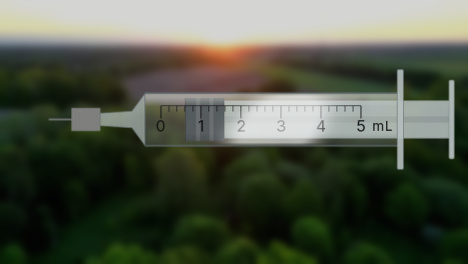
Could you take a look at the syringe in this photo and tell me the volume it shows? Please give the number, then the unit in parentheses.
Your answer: 0.6 (mL)
